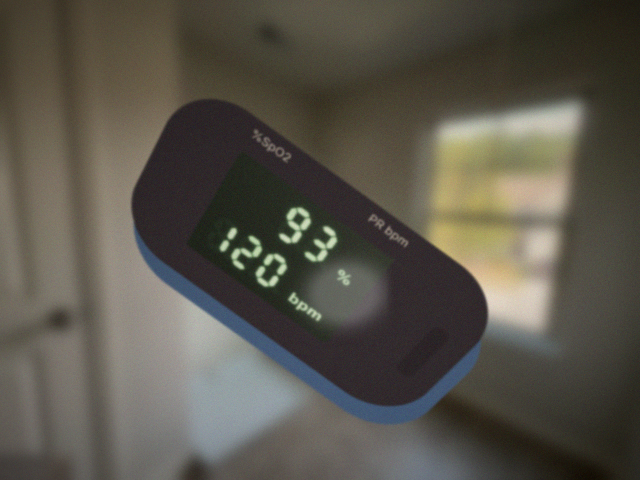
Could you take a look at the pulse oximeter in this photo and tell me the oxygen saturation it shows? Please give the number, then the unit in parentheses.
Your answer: 93 (%)
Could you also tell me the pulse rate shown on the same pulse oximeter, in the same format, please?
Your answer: 120 (bpm)
